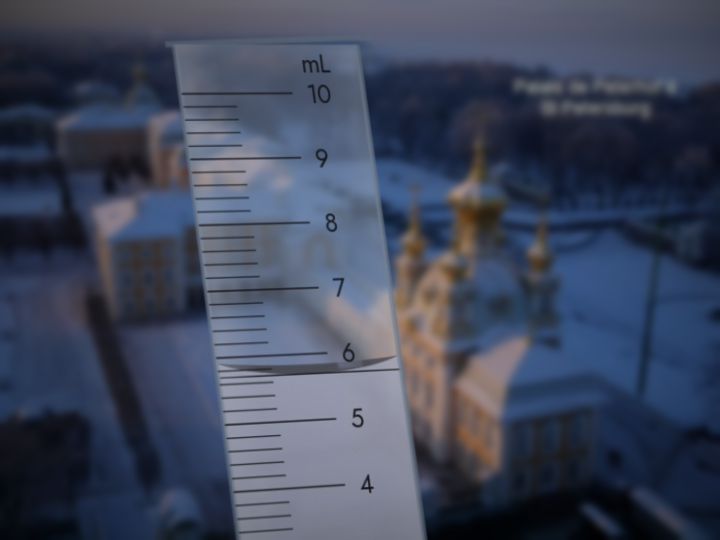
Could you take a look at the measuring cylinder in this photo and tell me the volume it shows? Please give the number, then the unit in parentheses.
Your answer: 5.7 (mL)
